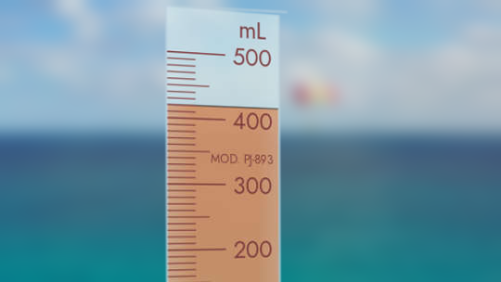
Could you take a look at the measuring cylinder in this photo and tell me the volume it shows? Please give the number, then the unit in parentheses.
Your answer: 420 (mL)
